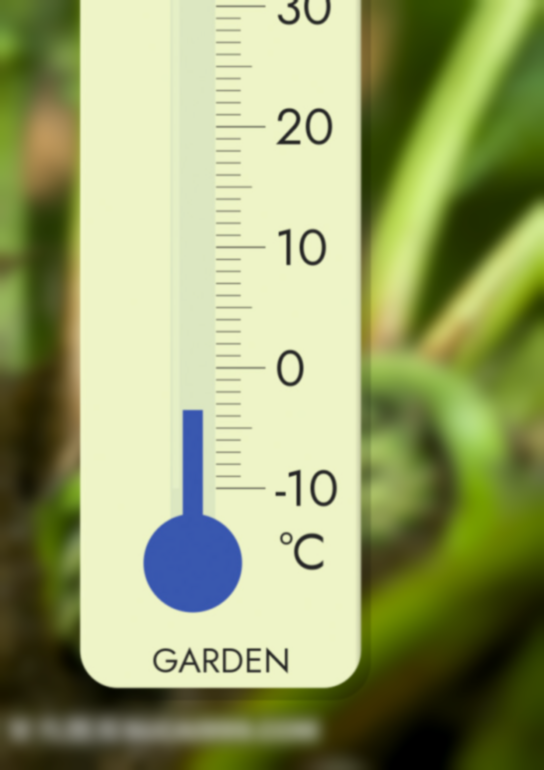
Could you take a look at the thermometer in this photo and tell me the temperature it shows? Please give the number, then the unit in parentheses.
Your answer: -3.5 (°C)
